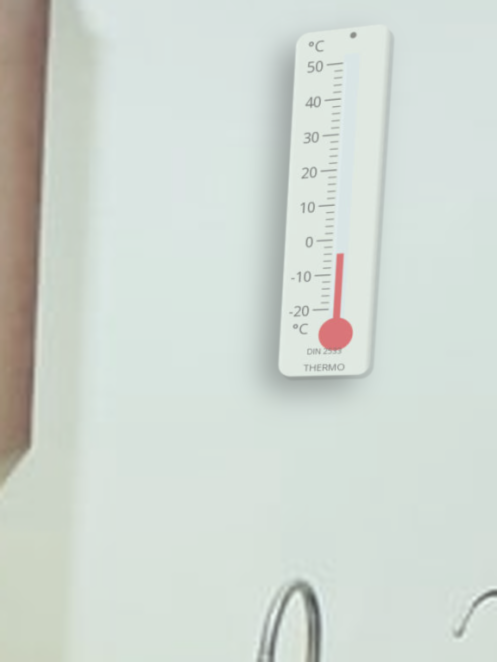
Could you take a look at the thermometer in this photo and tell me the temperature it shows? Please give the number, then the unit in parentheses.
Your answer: -4 (°C)
